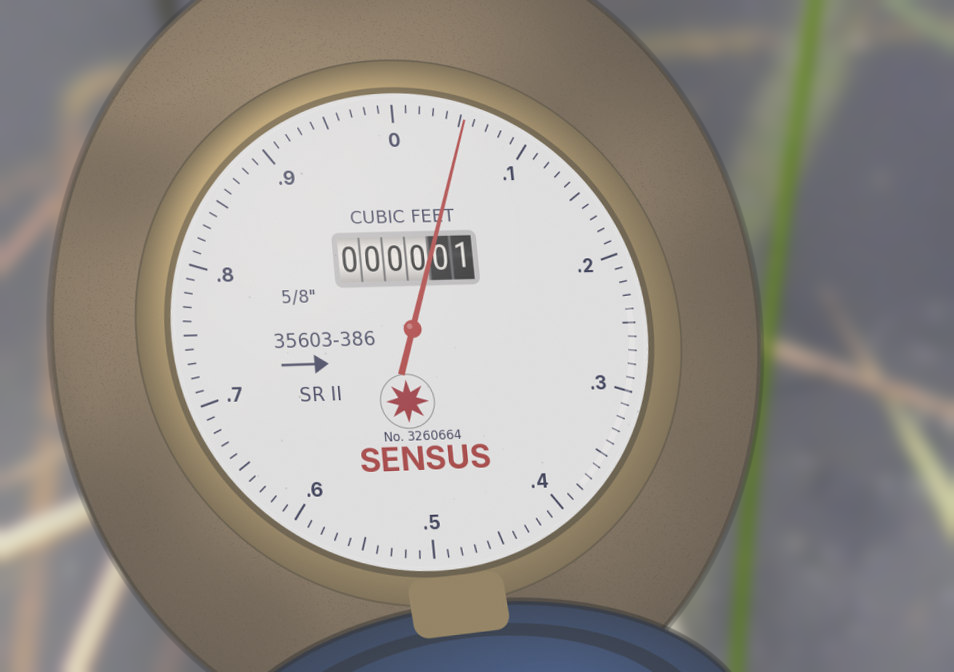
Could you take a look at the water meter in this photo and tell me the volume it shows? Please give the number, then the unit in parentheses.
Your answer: 1.05 (ft³)
